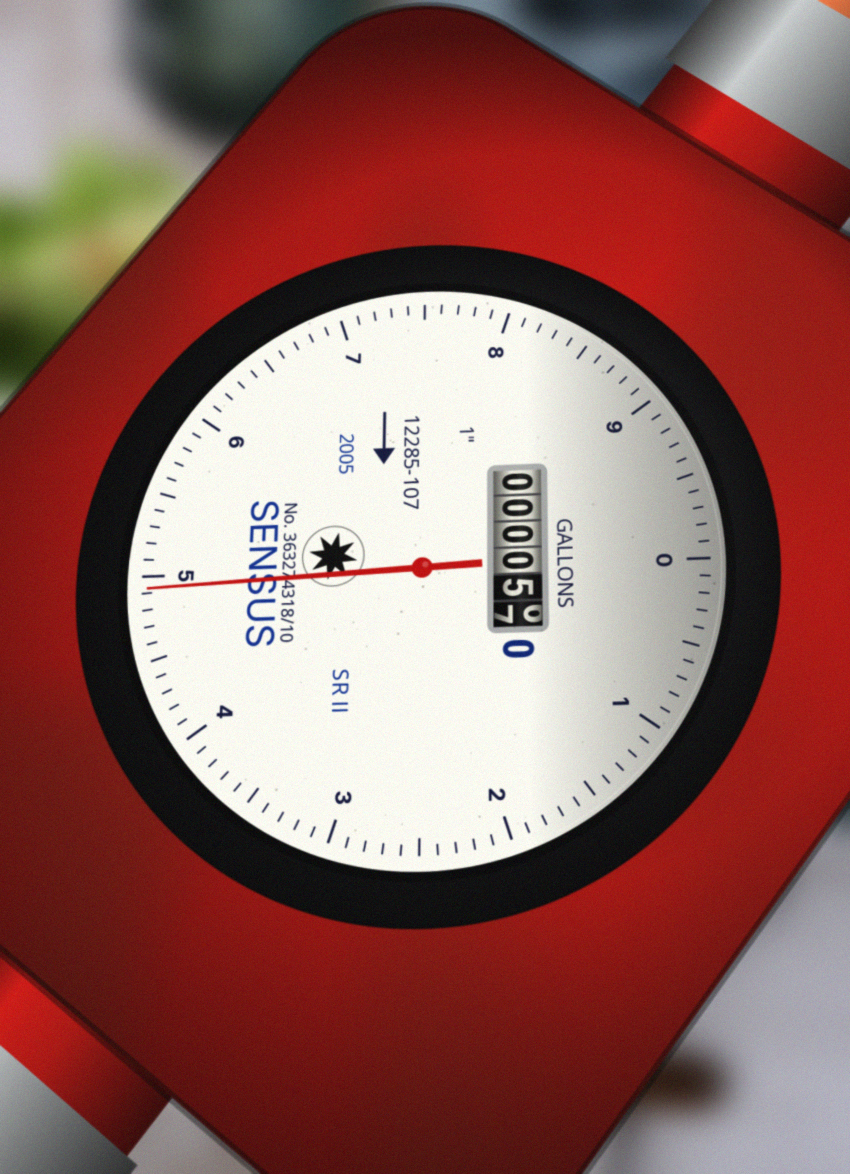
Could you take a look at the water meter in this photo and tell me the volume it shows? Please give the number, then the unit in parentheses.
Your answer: 564.9 (gal)
